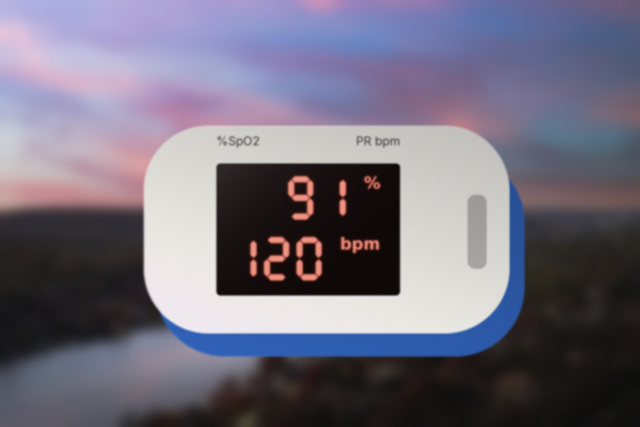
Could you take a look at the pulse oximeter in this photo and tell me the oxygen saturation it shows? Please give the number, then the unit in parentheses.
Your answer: 91 (%)
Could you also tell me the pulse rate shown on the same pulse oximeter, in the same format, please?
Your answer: 120 (bpm)
